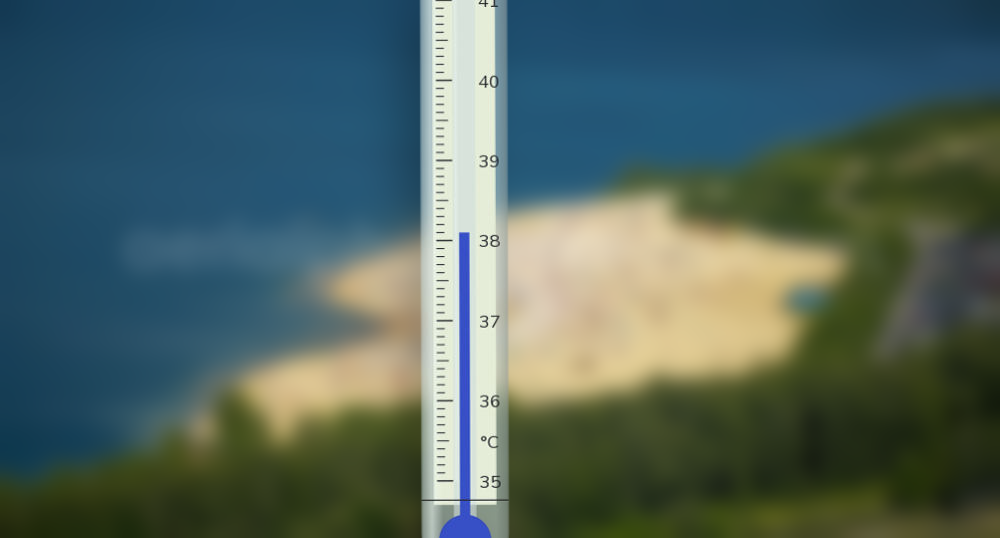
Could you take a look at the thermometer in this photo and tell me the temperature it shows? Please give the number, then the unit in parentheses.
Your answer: 38.1 (°C)
